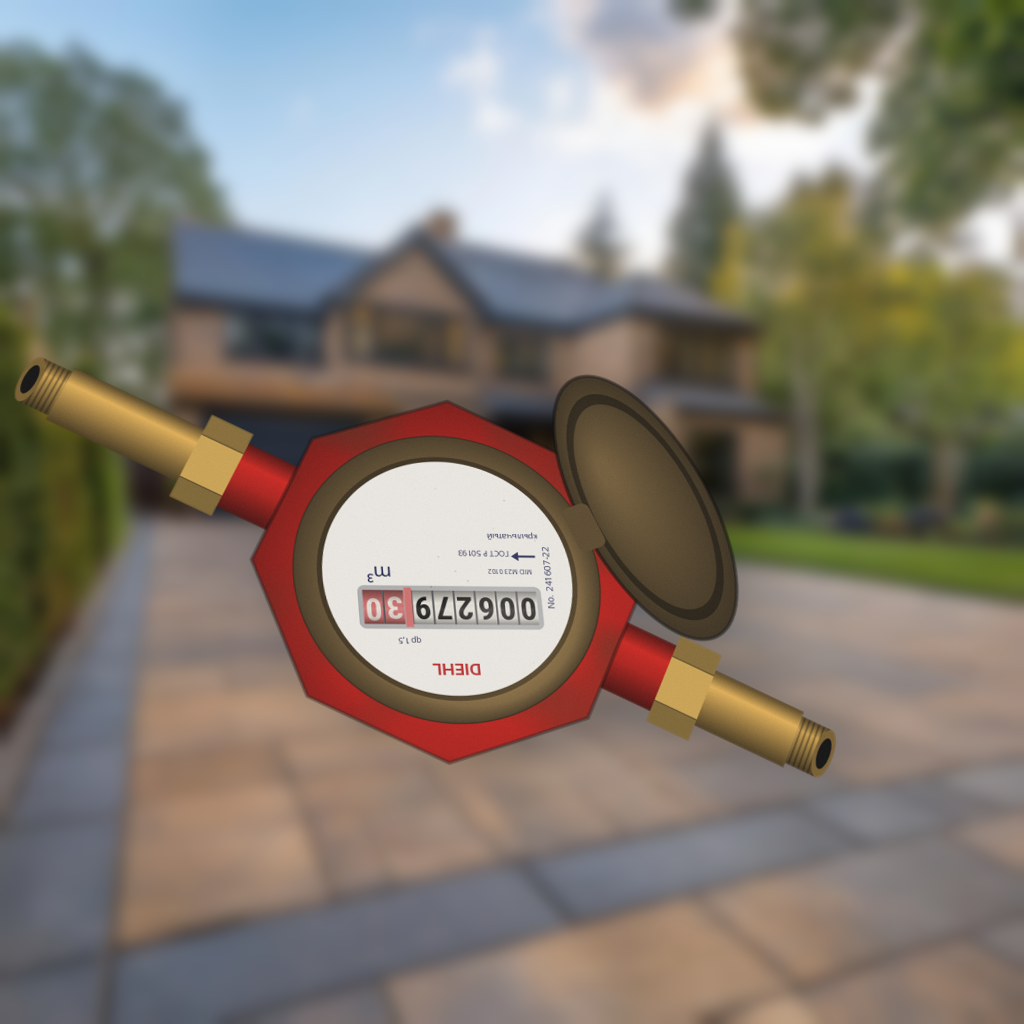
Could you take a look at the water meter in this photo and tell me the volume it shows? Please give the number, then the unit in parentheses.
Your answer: 6279.30 (m³)
